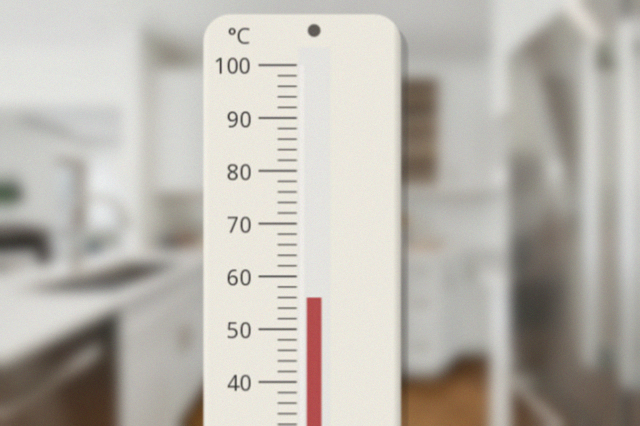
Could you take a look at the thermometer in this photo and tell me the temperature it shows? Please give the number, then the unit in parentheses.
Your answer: 56 (°C)
